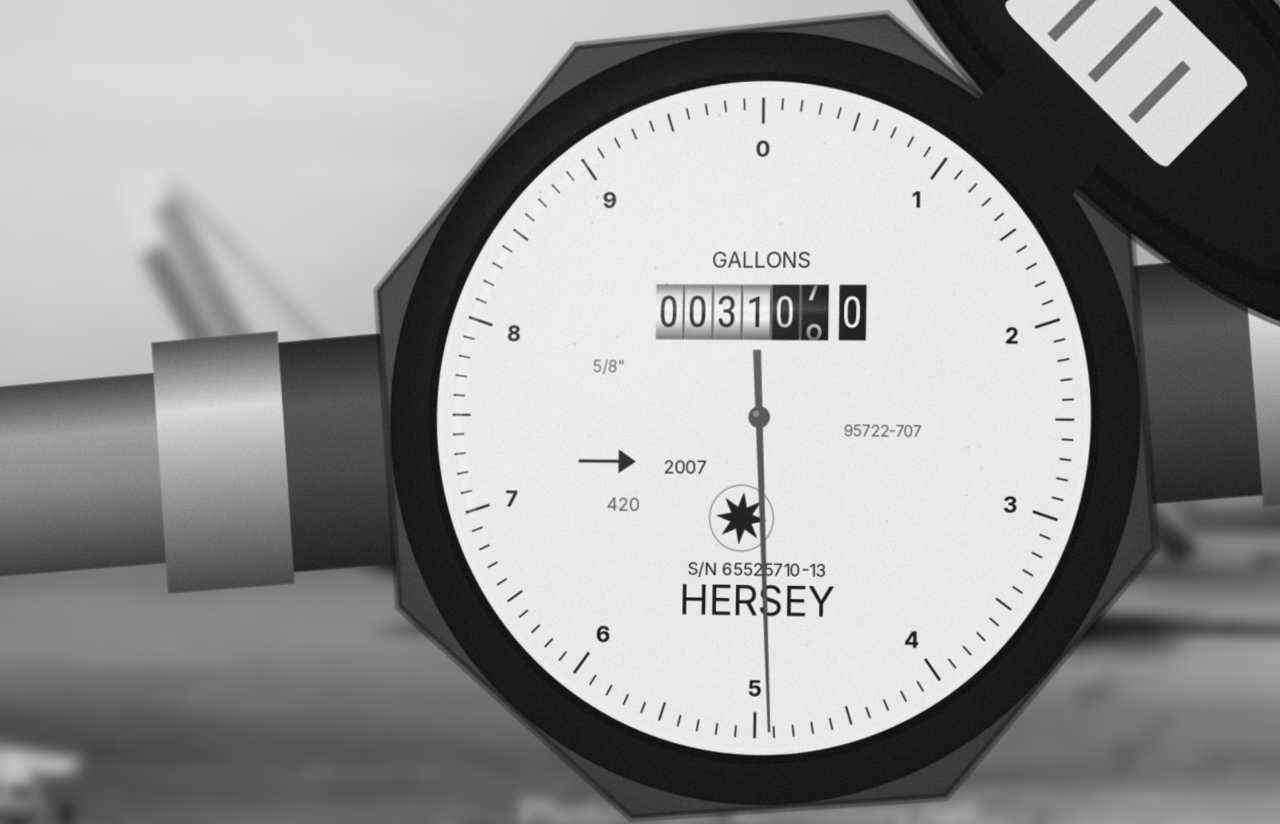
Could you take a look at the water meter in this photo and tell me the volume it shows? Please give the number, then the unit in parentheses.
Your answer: 31074.9 (gal)
